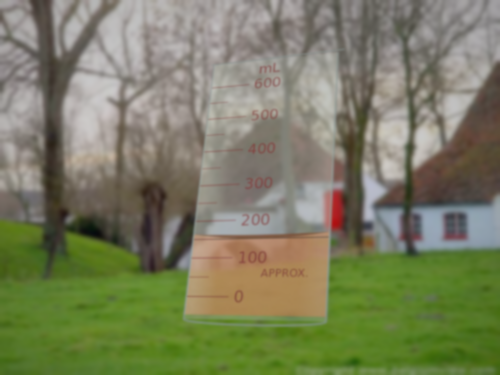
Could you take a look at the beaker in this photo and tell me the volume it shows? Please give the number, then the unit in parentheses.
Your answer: 150 (mL)
